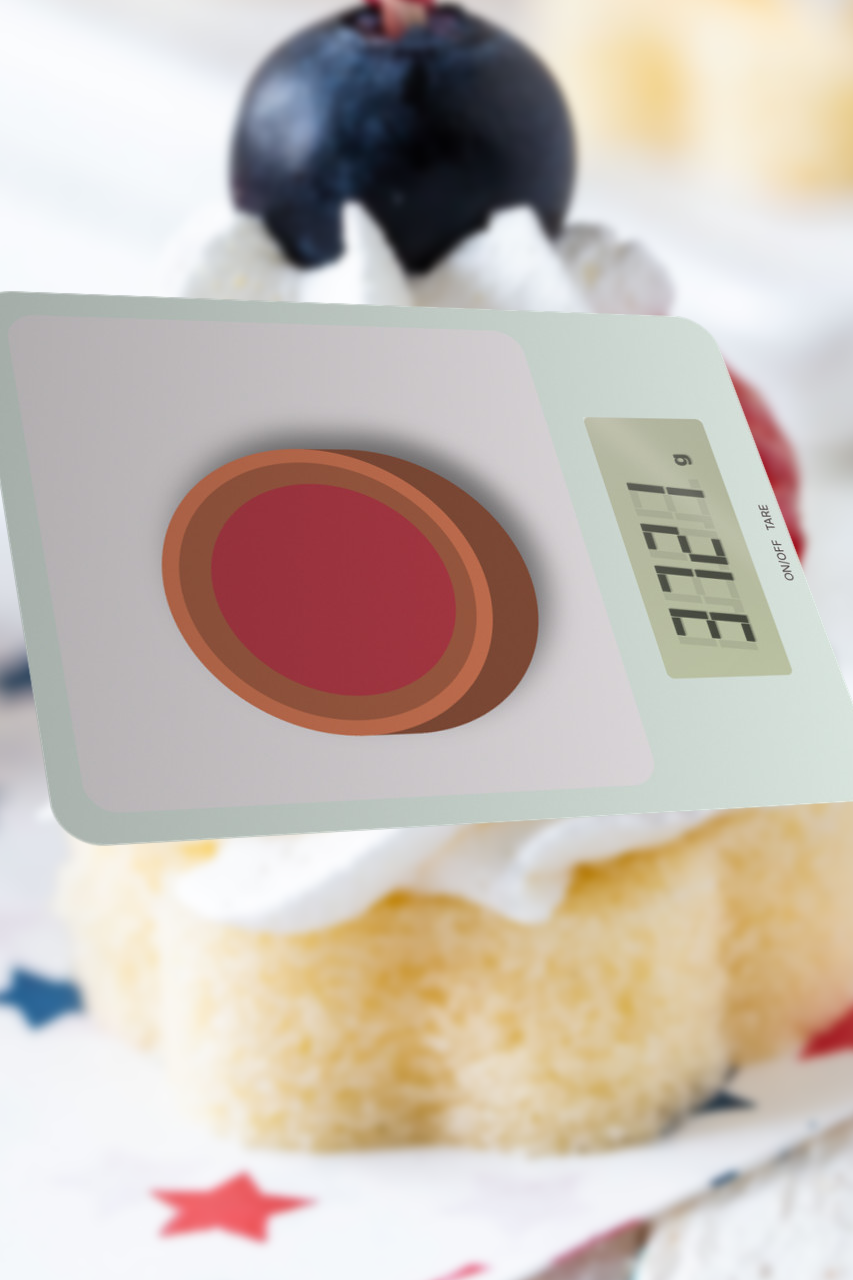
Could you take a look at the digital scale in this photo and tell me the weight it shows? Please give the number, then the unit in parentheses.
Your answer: 3721 (g)
